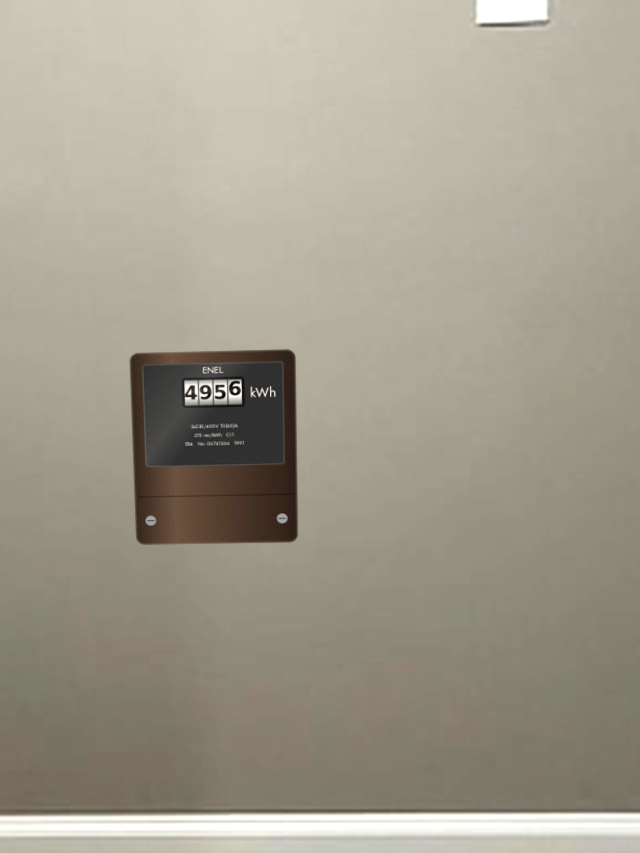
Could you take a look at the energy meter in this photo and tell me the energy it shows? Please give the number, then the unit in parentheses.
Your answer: 4956 (kWh)
